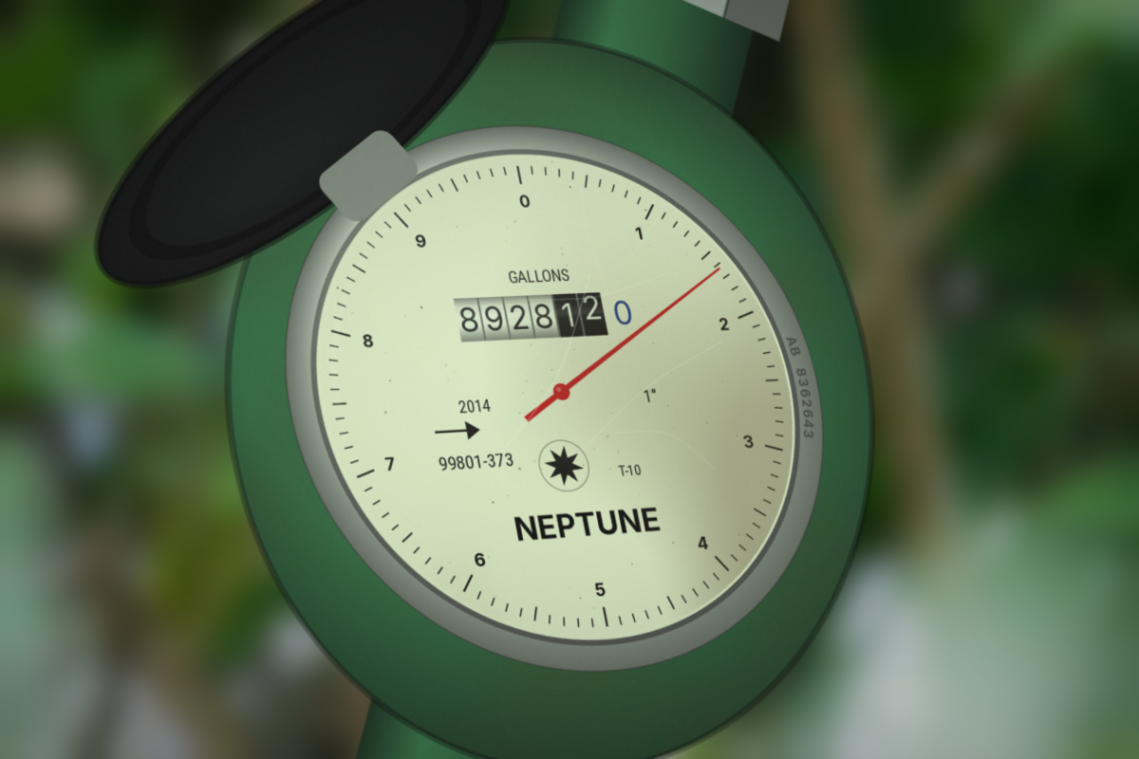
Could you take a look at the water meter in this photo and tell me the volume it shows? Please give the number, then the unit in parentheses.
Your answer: 8928121.6 (gal)
